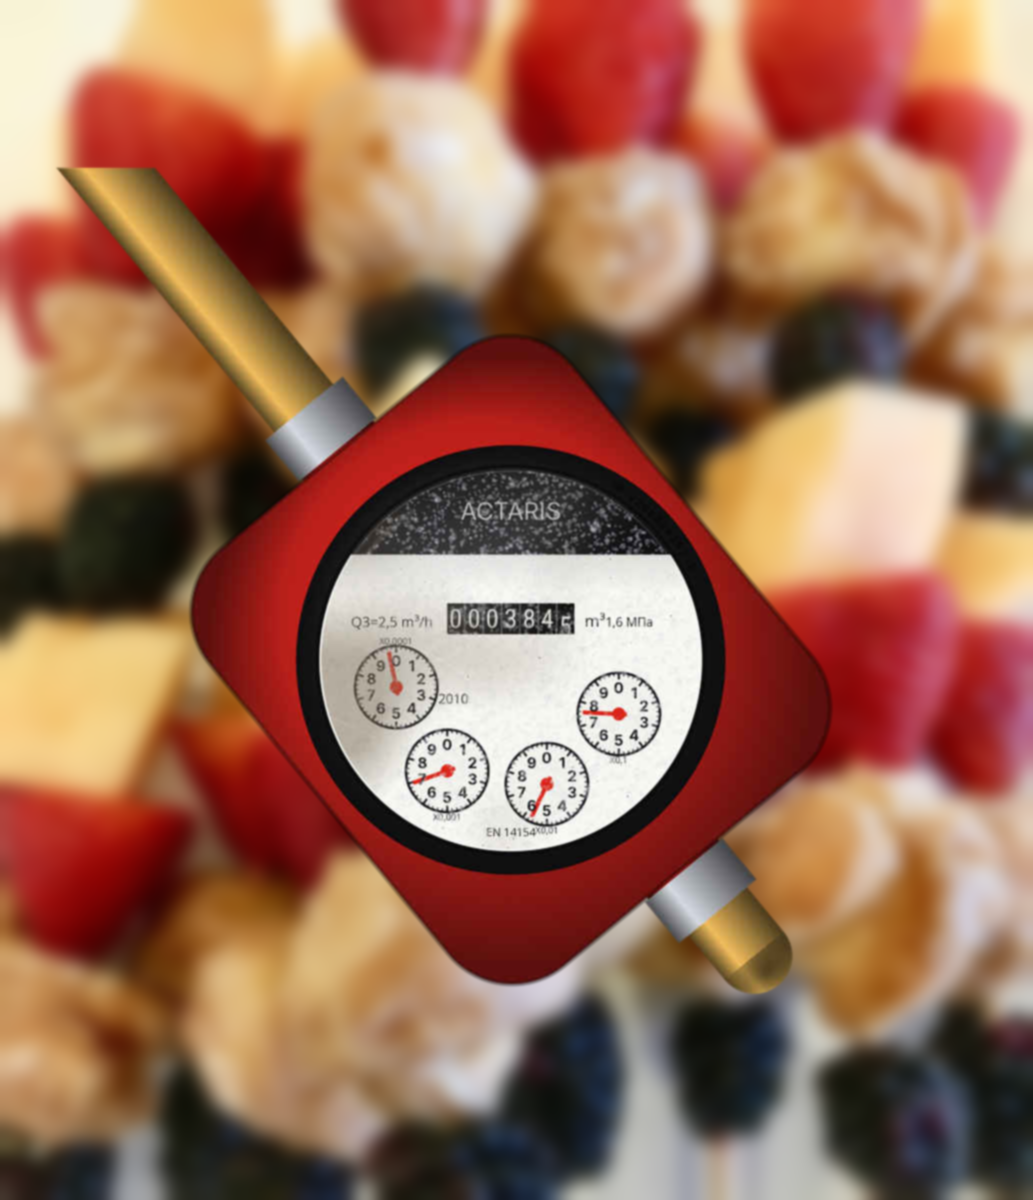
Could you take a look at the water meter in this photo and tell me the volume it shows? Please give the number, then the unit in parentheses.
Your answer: 3844.7569 (m³)
